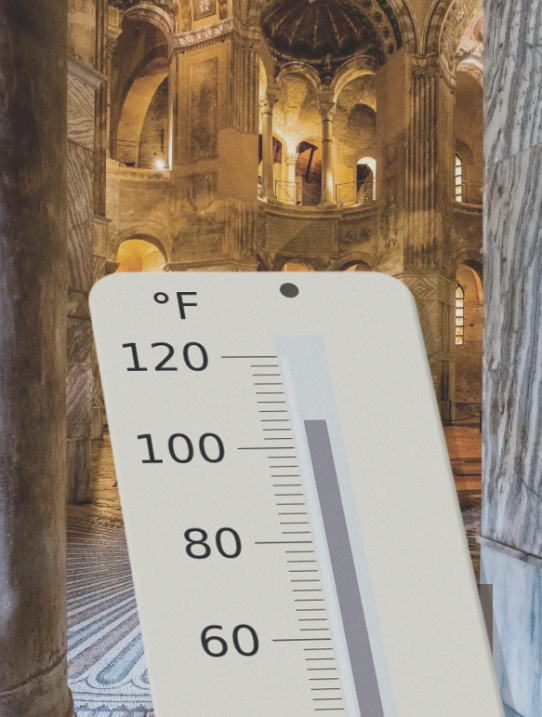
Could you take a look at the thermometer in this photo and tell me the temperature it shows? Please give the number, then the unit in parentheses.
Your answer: 106 (°F)
